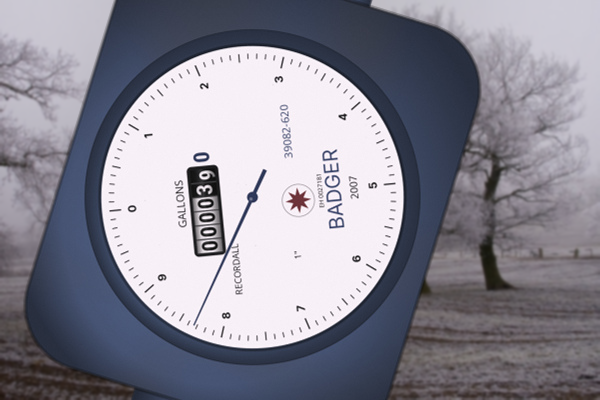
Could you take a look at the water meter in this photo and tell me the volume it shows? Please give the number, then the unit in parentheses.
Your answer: 388.3 (gal)
